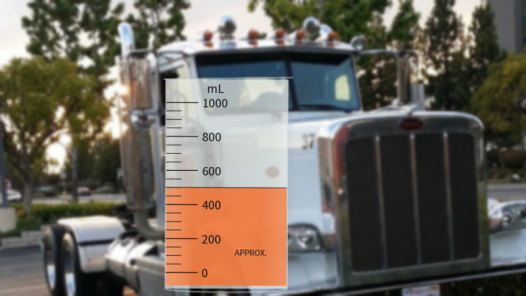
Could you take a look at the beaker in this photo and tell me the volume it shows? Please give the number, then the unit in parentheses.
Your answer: 500 (mL)
